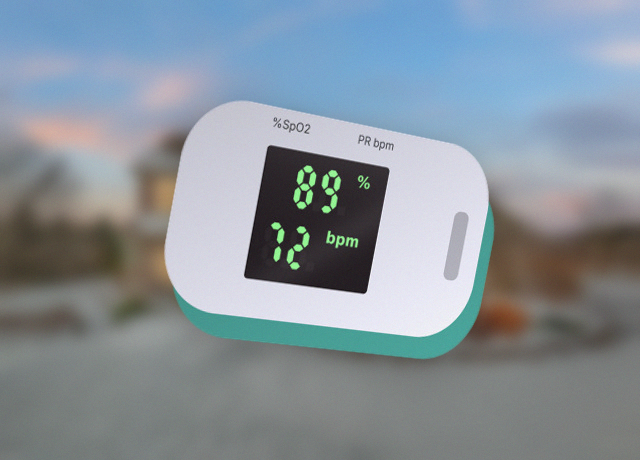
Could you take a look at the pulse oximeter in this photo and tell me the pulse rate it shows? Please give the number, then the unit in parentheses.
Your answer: 72 (bpm)
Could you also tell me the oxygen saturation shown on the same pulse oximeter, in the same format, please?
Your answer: 89 (%)
